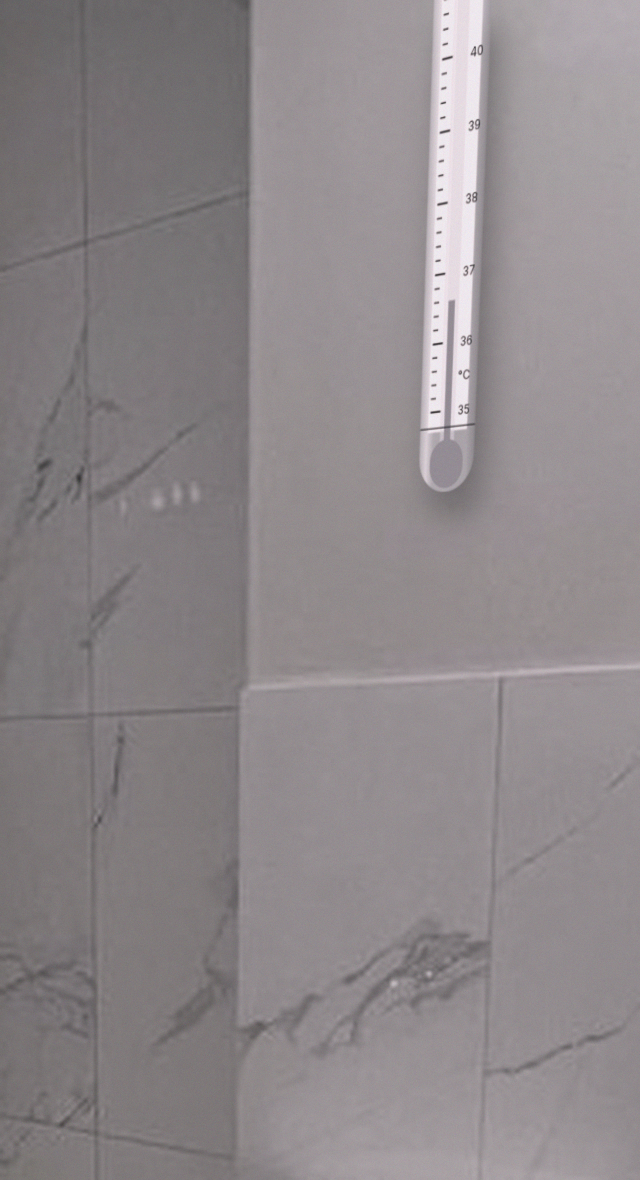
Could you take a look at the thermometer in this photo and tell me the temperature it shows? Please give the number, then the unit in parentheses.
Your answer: 36.6 (°C)
